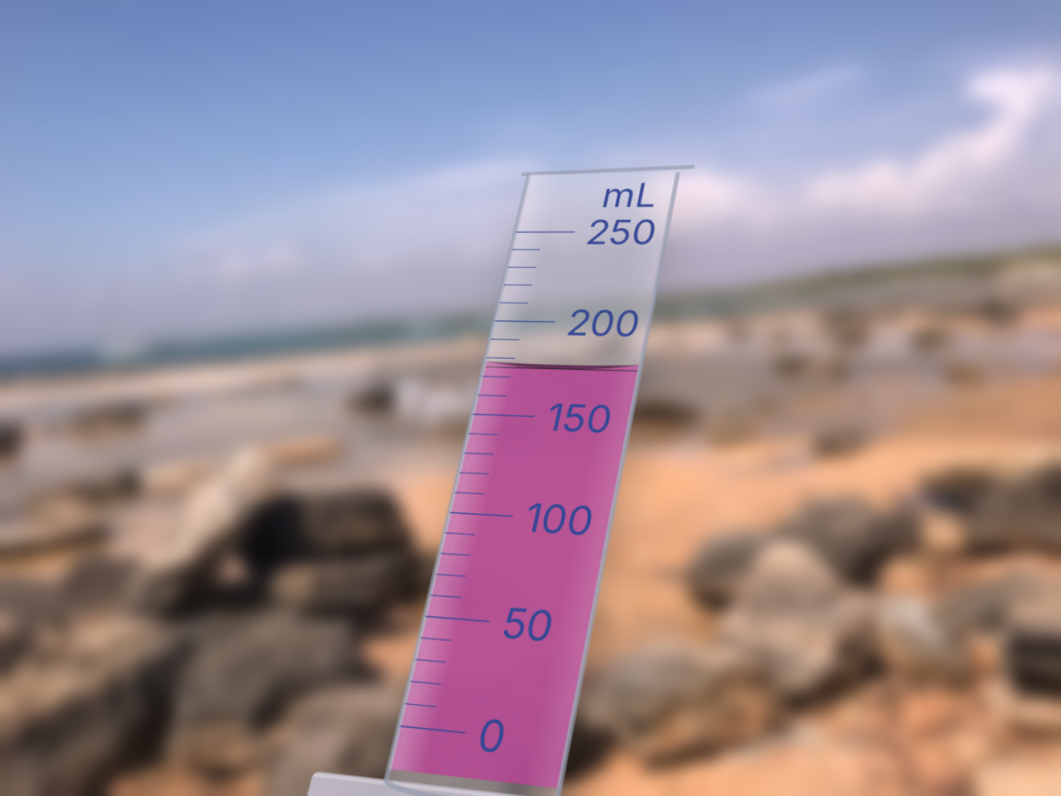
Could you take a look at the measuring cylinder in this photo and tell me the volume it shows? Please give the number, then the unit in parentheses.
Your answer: 175 (mL)
